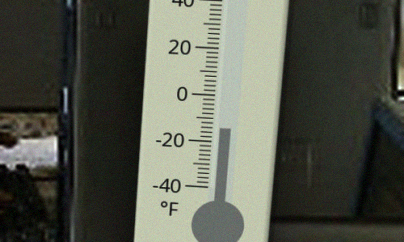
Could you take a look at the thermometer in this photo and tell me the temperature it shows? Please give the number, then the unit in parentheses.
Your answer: -14 (°F)
